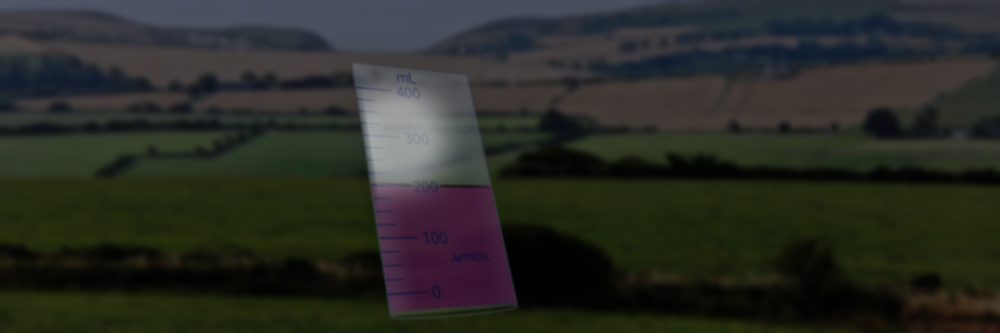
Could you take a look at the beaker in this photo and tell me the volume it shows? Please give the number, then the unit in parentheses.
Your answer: 200 (mL)
